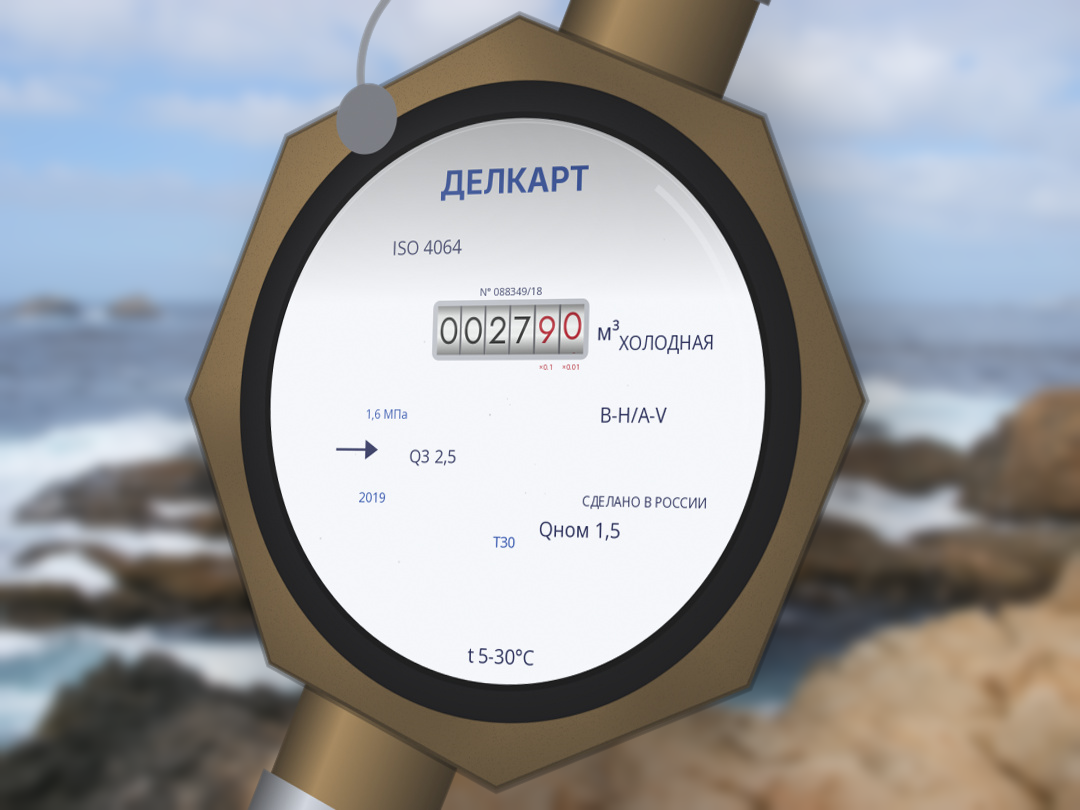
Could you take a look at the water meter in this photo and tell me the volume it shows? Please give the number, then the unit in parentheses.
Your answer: 27.90 (m³)
